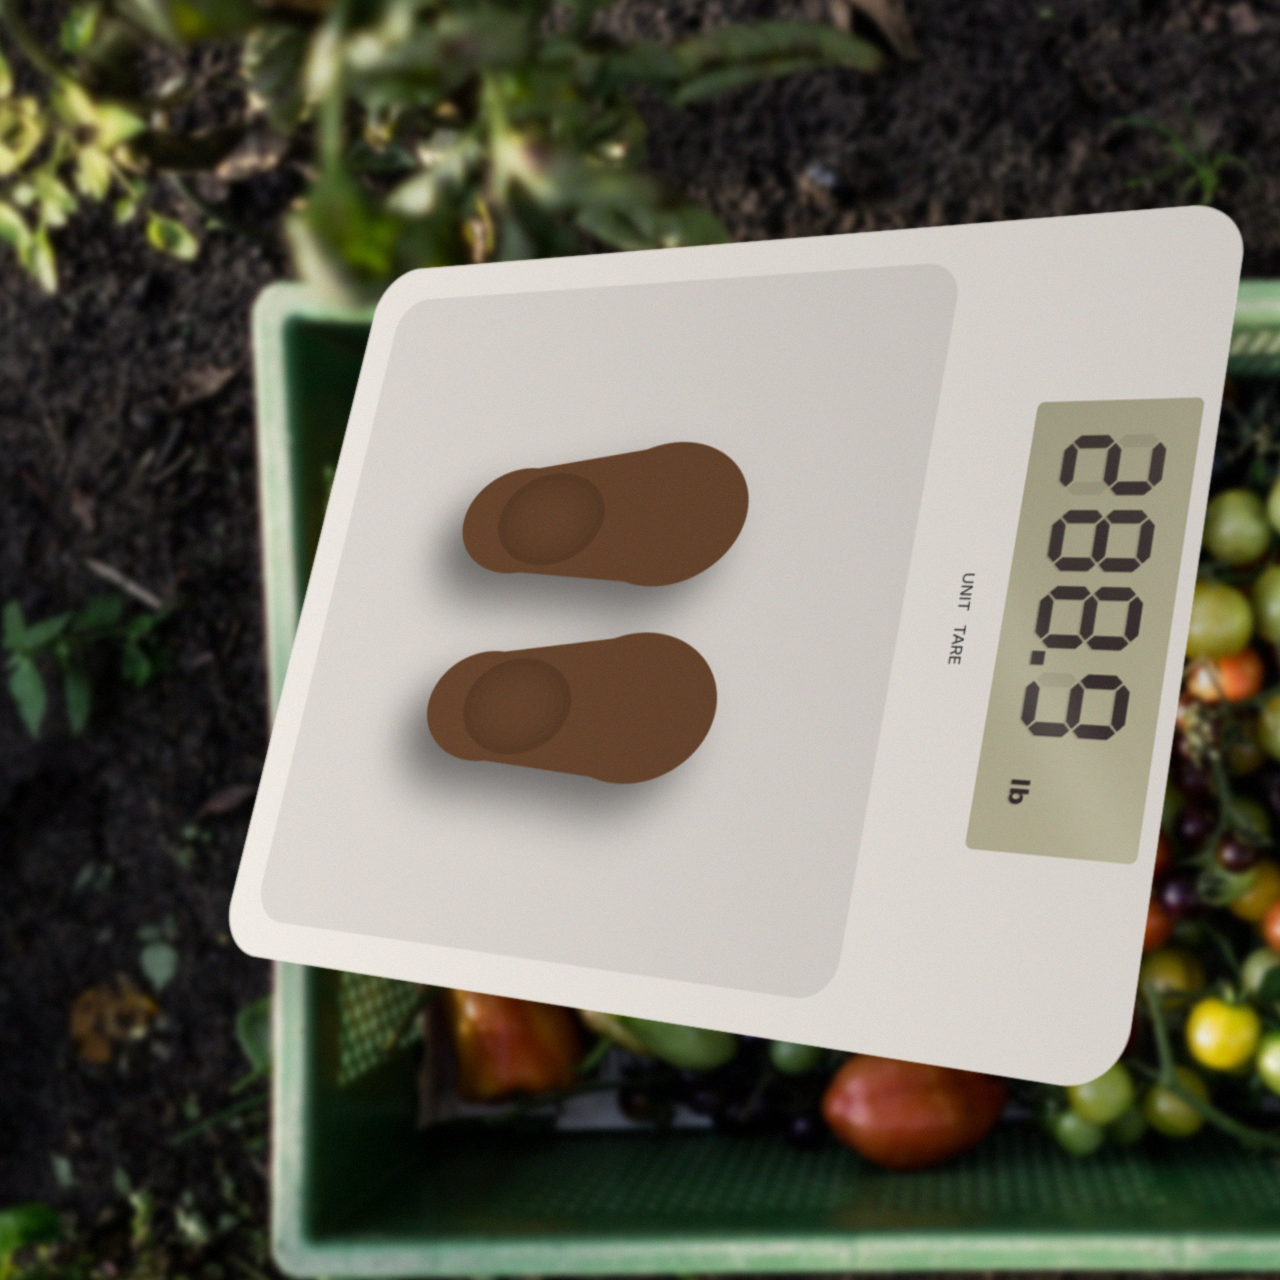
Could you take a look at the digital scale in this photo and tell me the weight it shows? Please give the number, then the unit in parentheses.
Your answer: 288.9 (lb)
